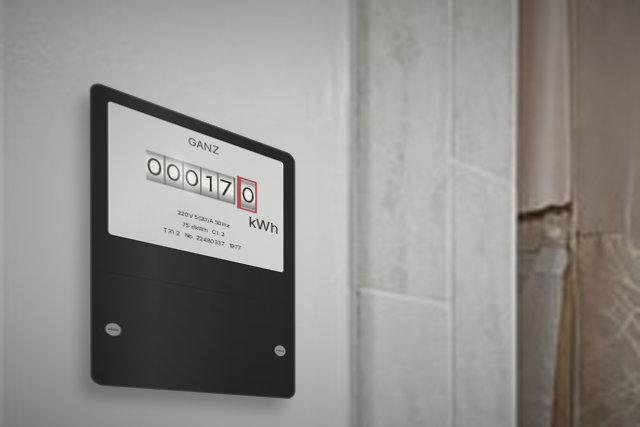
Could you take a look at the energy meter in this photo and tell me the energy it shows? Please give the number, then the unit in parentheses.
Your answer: 17.0 (kWh)
